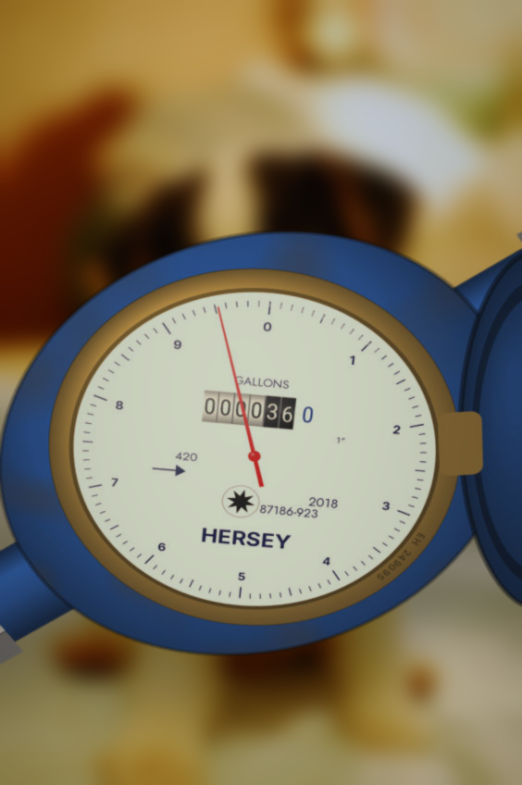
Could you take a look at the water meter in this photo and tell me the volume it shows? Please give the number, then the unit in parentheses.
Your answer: 359.5 (gal)
